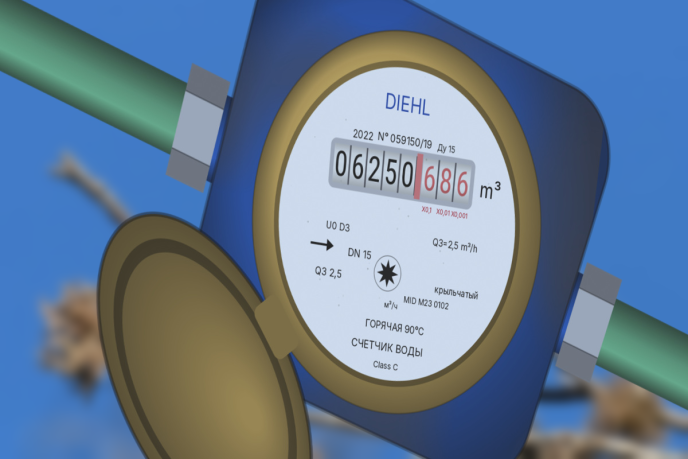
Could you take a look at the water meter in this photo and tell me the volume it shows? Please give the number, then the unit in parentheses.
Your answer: 6250.686 (m³)
